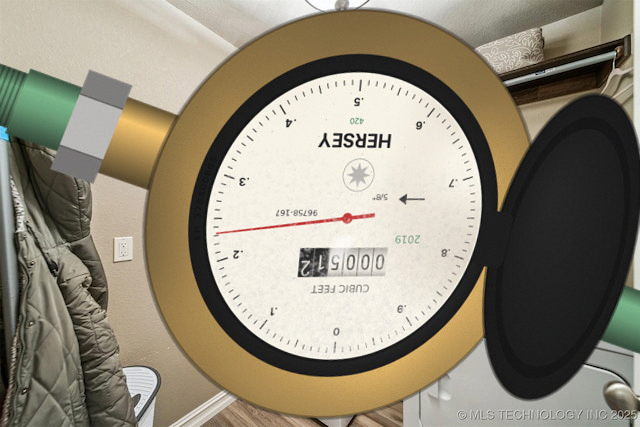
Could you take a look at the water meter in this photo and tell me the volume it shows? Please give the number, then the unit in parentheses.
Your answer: 512.23 (ft³)
